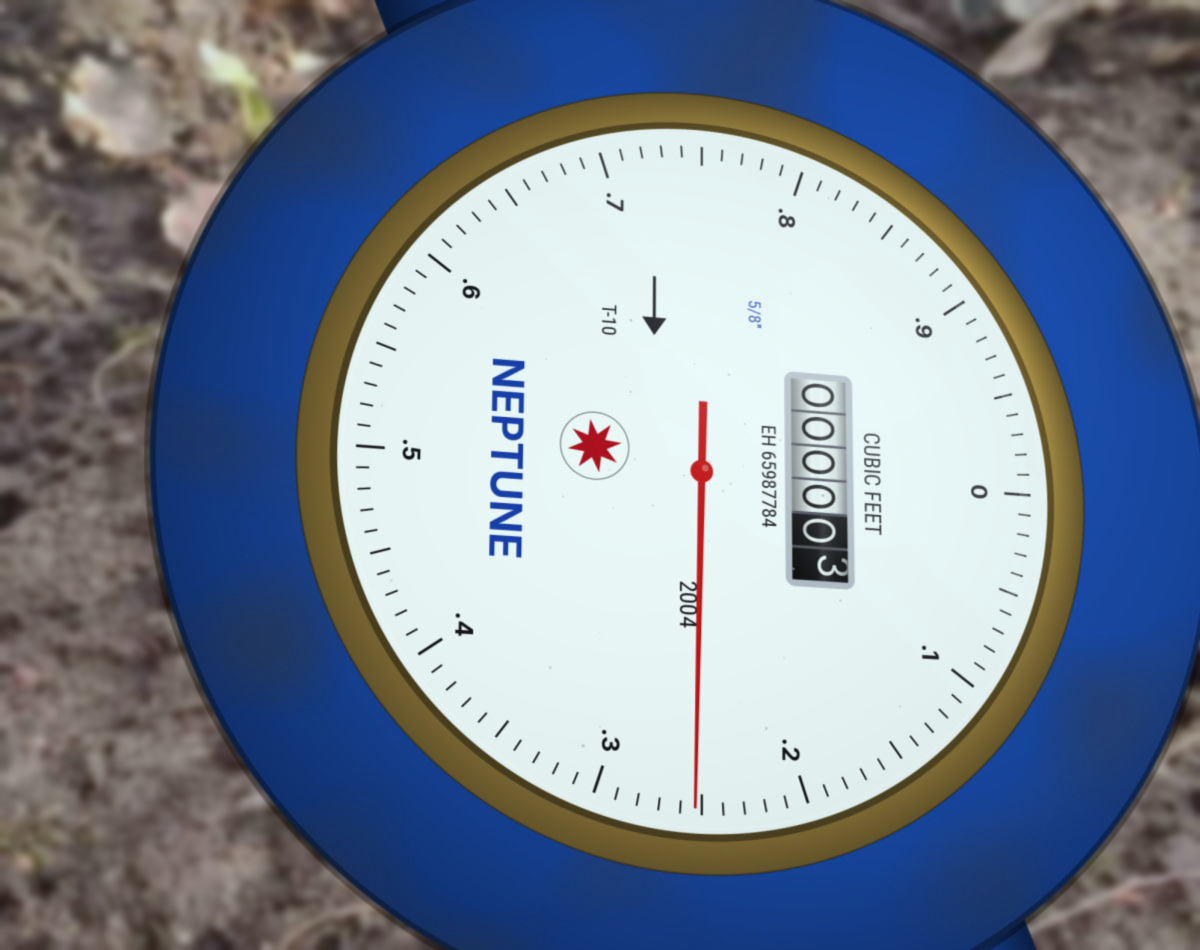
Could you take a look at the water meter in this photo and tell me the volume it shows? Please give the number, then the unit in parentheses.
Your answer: 3.25 (ft³)
